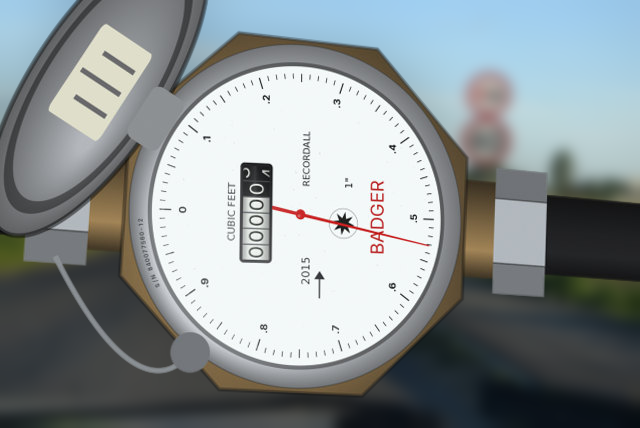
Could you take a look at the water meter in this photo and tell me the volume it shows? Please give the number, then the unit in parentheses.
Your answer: 3.53 (ft³)
